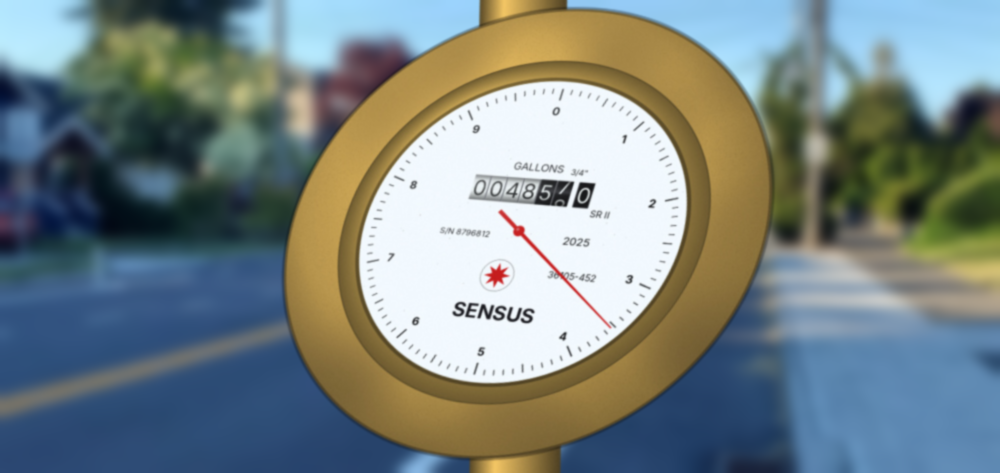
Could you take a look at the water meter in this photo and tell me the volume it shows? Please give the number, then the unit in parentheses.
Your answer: 48573.5 (gal)
